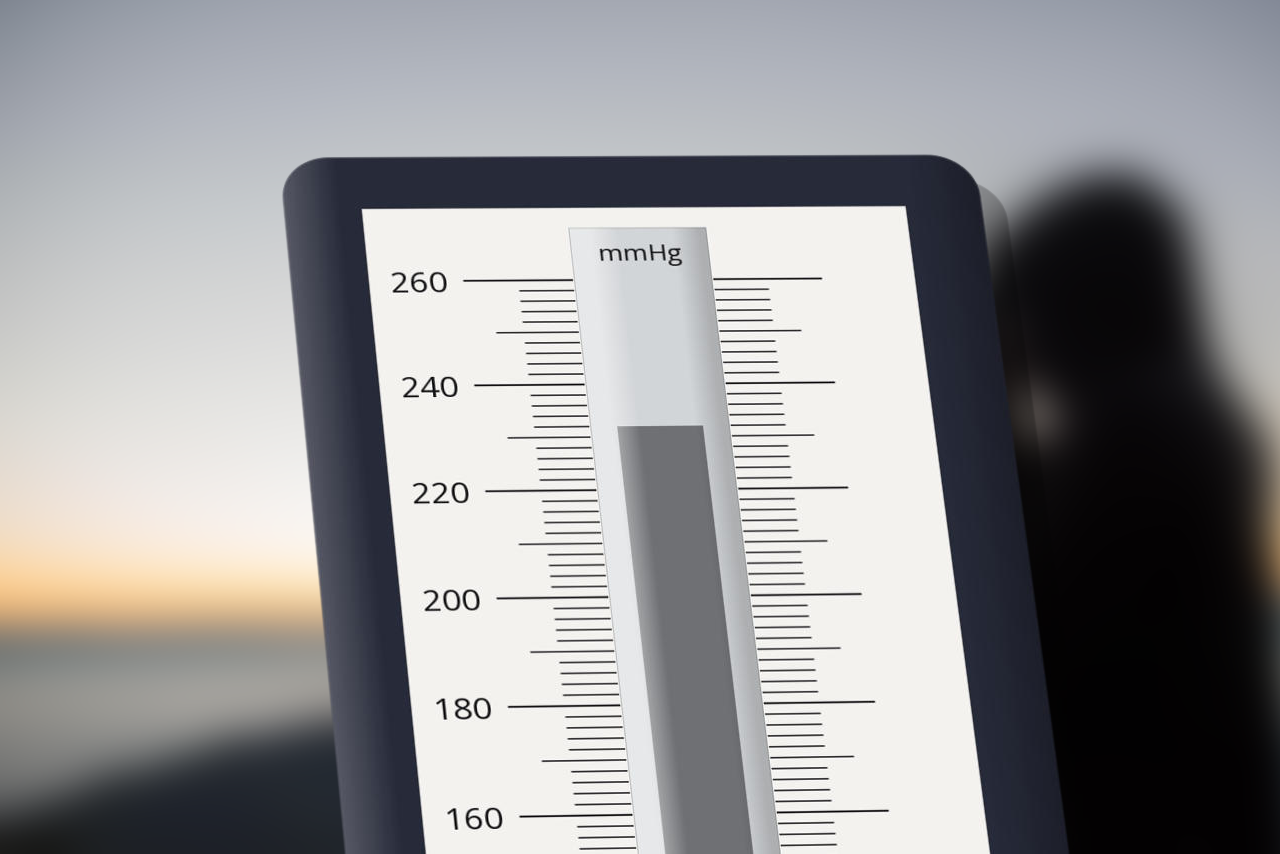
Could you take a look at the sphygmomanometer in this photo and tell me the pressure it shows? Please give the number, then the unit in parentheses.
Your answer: 232 (mmHg)
